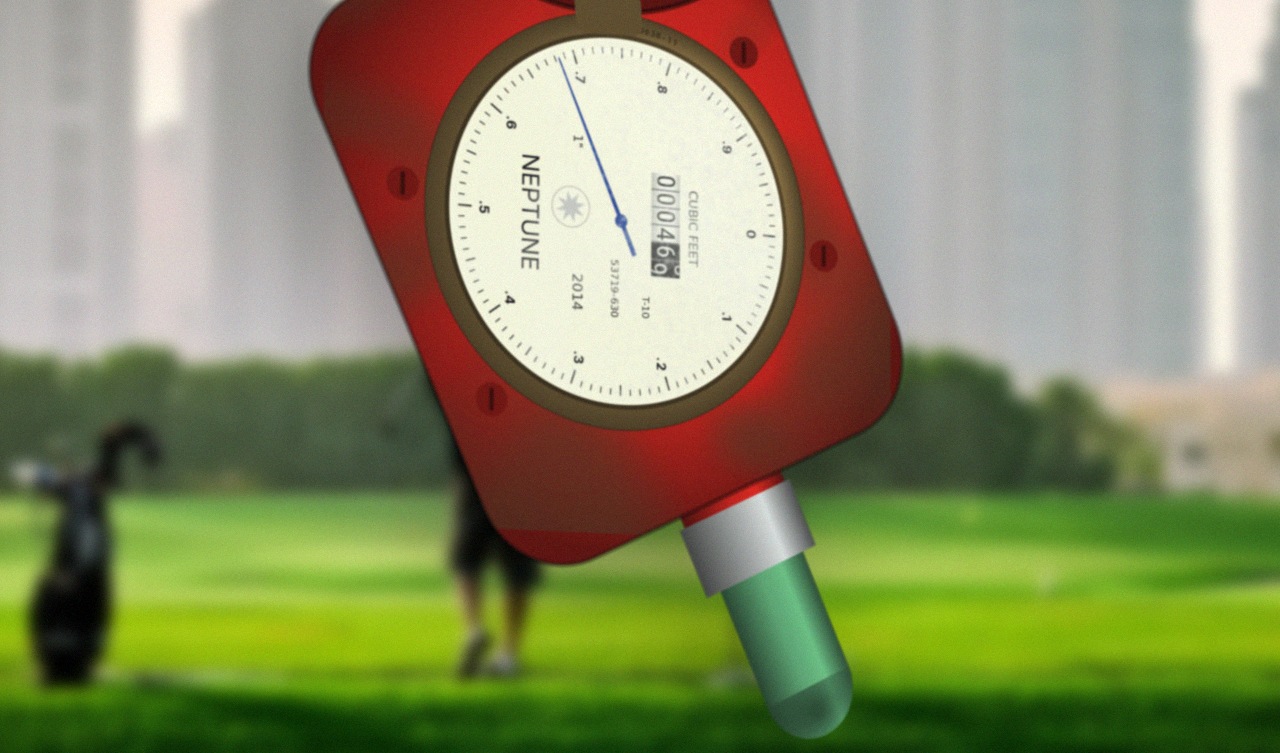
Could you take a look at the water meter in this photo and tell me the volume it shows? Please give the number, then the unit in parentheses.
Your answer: 468.68 (ft³)
